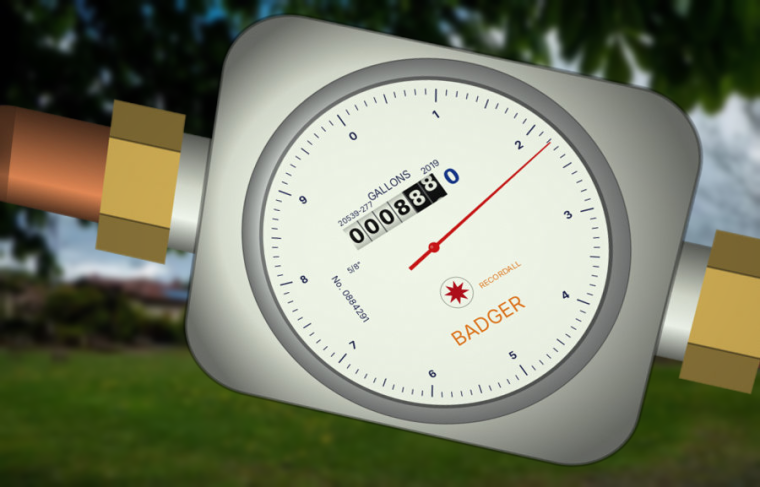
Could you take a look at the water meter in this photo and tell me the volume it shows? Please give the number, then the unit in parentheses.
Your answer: 8882.2 (gal)
